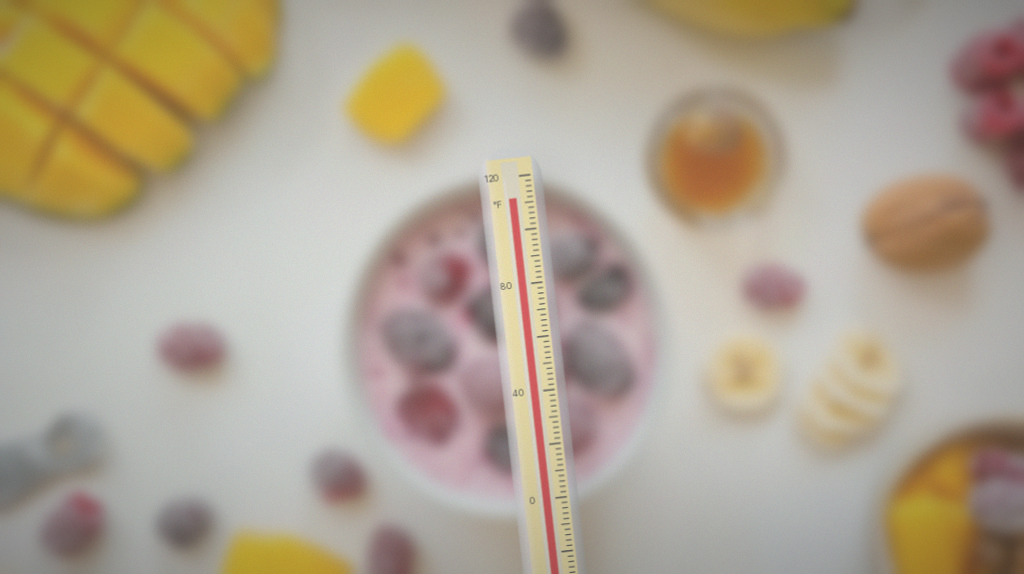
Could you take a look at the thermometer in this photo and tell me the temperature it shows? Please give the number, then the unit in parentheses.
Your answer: 112 (°F)
